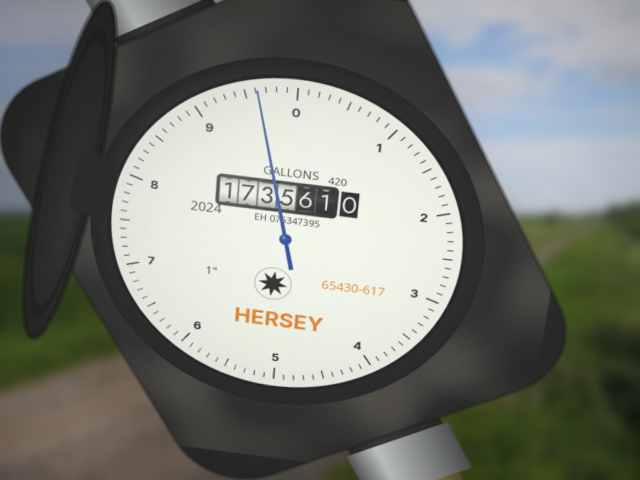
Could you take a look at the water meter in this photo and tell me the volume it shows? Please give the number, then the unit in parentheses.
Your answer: 1735609.6 (gal)
